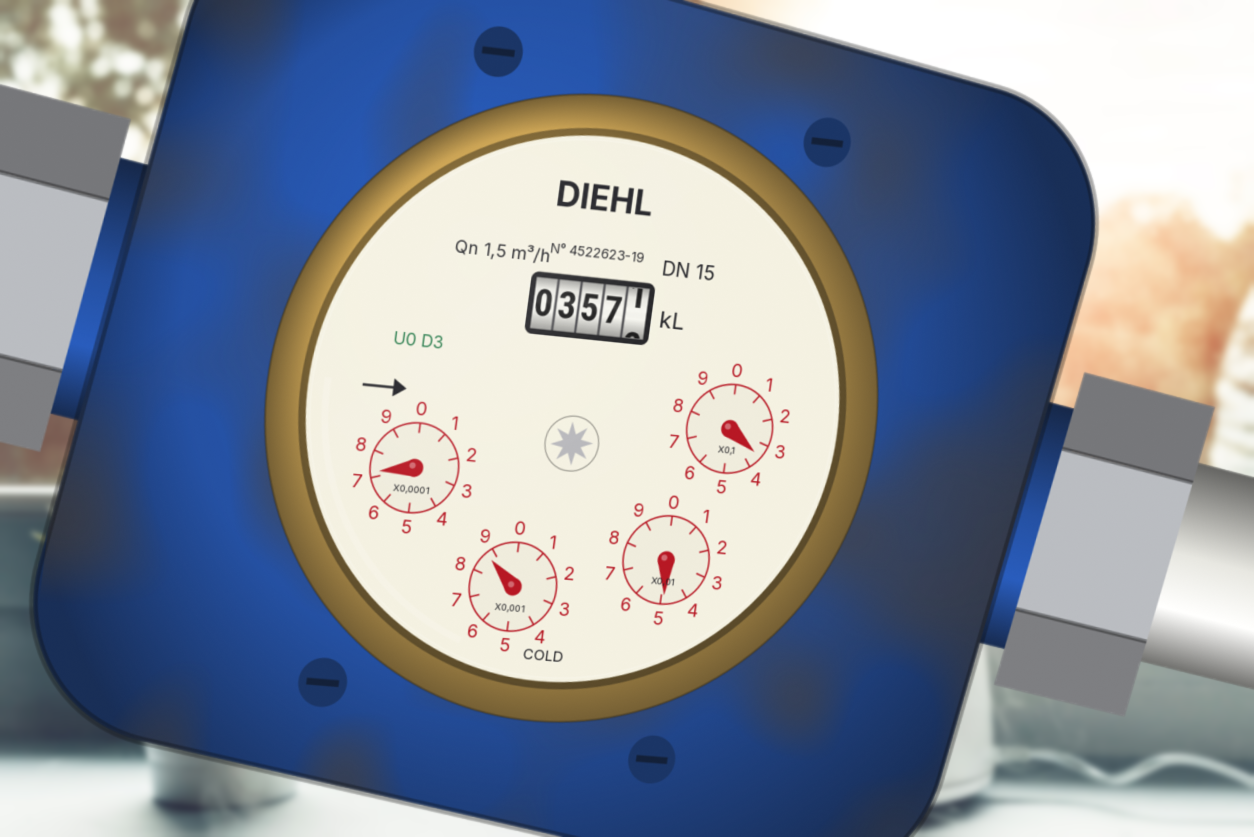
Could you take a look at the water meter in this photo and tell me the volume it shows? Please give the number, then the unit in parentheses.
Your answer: 3571.3487 (kL)
